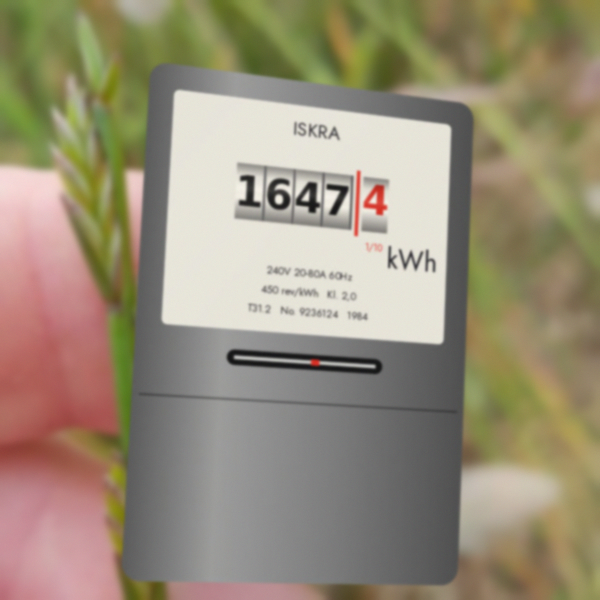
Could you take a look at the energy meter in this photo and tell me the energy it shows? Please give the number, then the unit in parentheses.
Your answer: 1647.4 (kWh)
